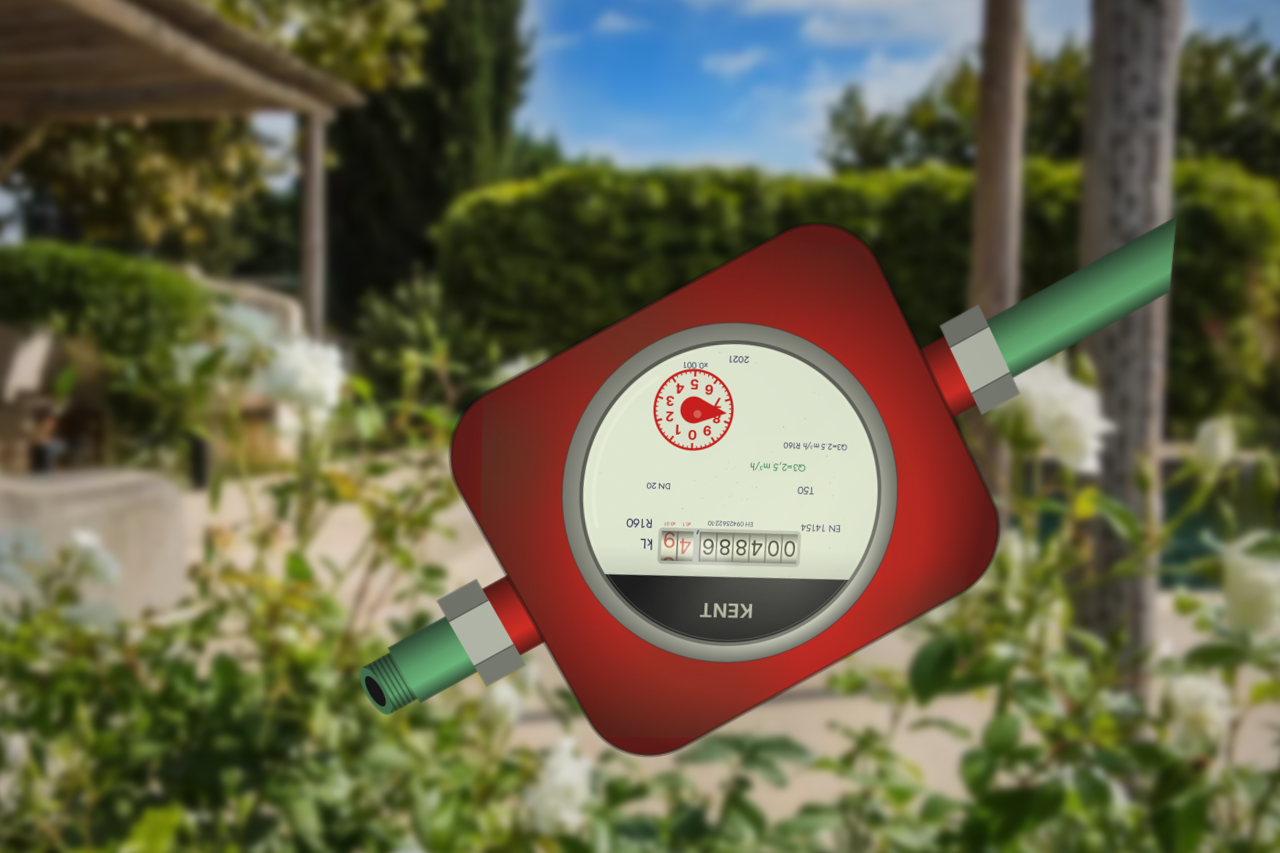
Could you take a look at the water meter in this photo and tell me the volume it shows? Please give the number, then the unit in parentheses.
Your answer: 4886.487 (kL)
